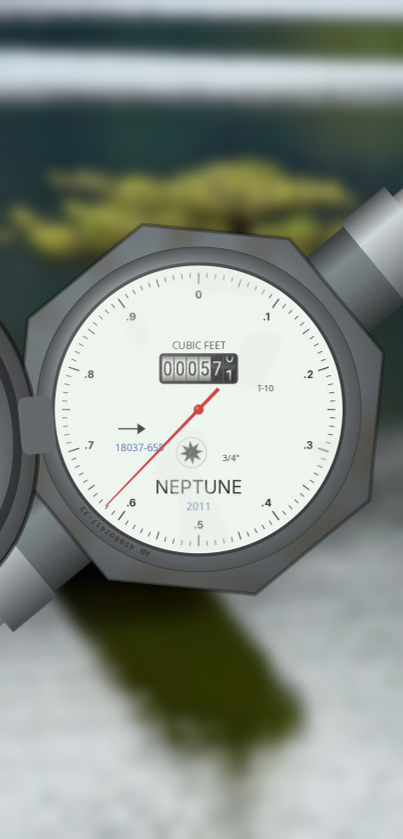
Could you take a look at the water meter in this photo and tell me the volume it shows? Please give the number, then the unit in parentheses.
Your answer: 570.62 (ft³)
